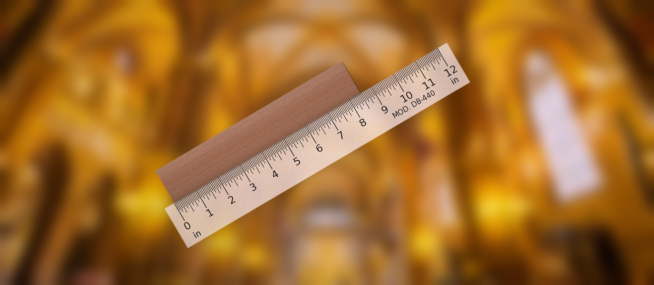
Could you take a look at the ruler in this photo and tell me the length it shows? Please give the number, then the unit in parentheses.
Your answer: 8.5 (in)
